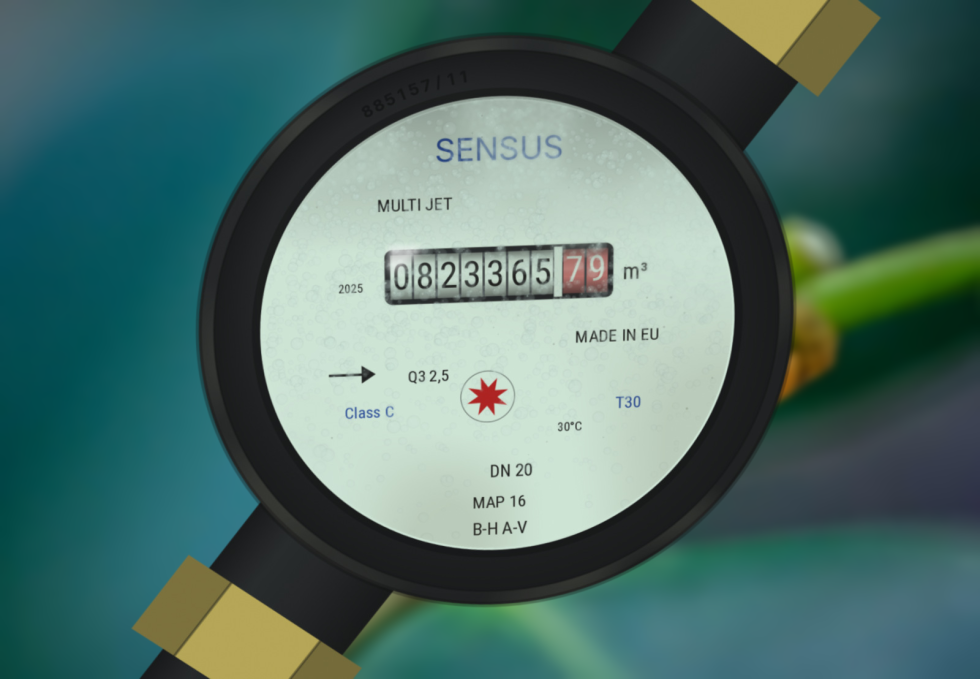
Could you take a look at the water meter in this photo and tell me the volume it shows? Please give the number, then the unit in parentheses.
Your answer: 823365.79 (m³)
